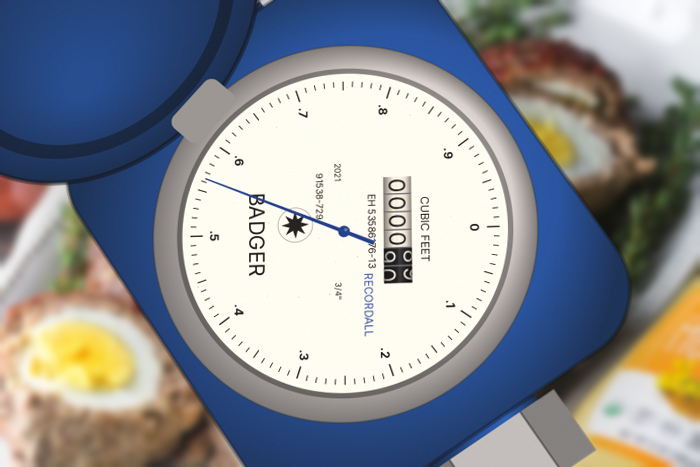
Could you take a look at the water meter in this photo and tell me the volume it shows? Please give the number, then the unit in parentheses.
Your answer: 89.56 (ft³)
